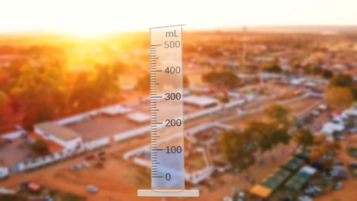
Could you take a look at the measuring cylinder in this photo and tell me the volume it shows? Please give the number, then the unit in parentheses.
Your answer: 100 (mL)
